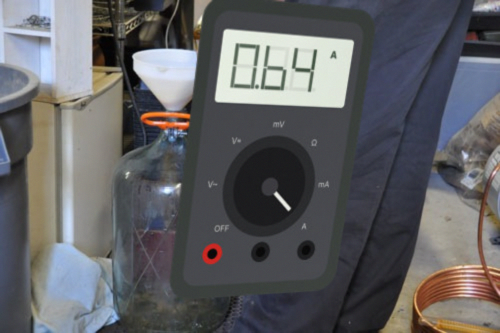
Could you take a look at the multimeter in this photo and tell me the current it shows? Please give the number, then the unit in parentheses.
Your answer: 0.64 (A)
